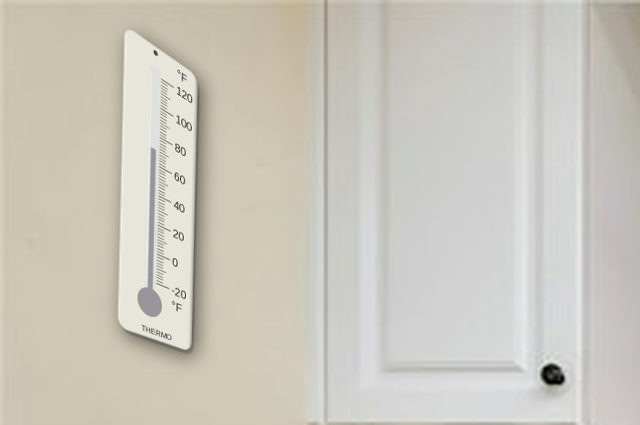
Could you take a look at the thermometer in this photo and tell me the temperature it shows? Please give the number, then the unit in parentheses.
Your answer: 70 (°F)
